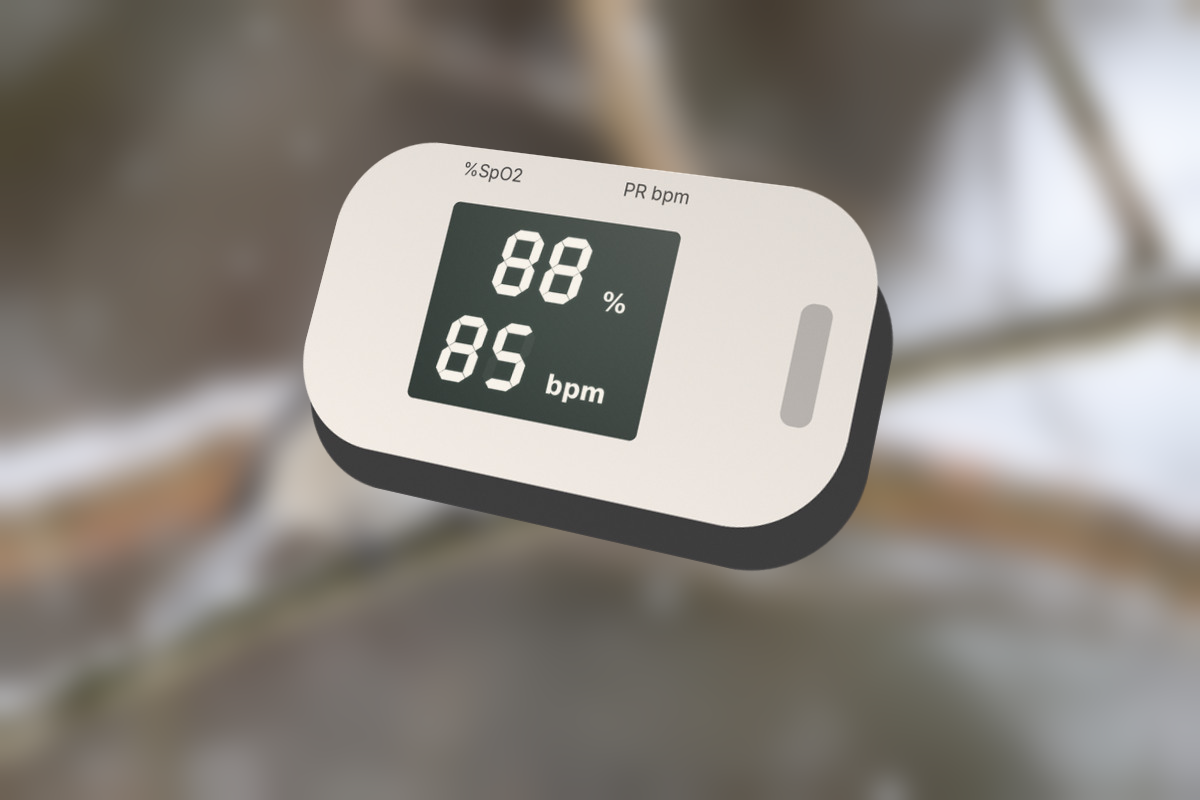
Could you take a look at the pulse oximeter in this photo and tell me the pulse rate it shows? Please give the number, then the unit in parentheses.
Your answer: 85 (bpm)
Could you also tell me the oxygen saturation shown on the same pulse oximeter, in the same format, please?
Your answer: 88 (%)
